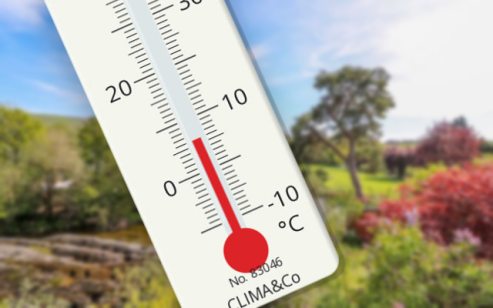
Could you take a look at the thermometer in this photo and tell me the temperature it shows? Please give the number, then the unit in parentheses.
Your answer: 6 (°C)
